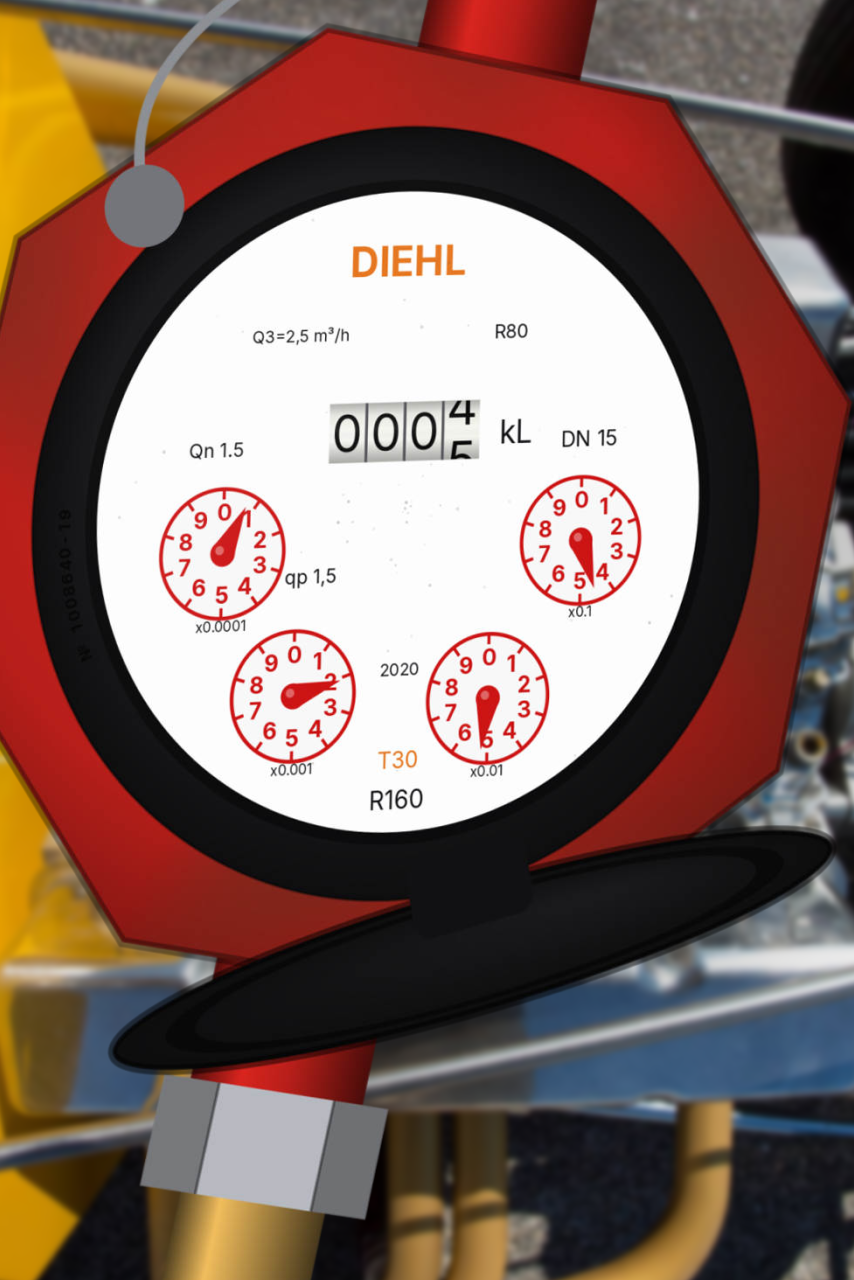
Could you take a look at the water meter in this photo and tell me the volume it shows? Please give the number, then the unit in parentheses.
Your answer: 4.4520 (kL)
